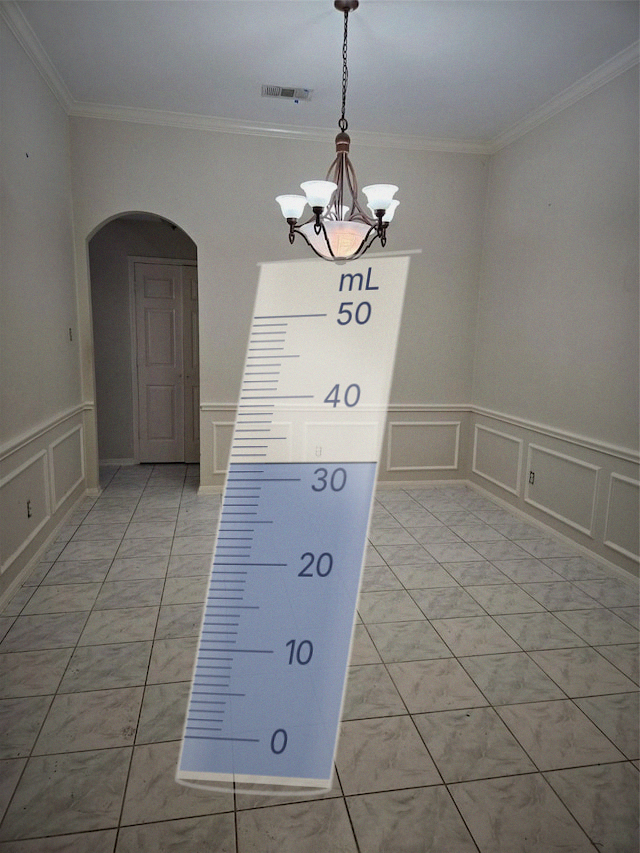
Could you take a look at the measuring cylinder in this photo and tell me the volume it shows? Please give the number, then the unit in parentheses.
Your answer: 32 (mL)
